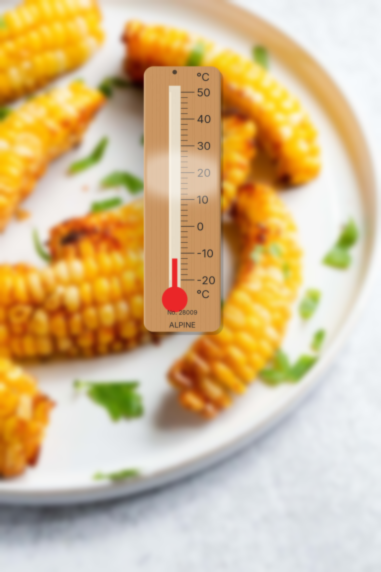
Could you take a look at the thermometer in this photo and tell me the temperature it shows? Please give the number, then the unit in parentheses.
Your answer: -12 (°C)
